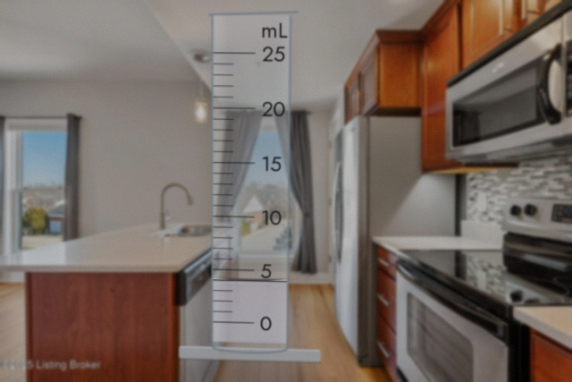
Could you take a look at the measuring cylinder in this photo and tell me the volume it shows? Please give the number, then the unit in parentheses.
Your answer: 4 (mL)
